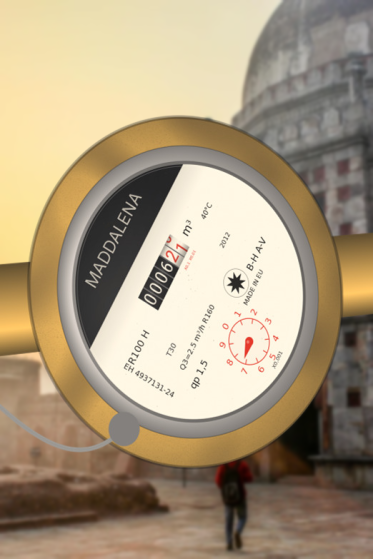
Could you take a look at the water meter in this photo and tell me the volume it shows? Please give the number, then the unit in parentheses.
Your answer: 6.207 (m³)
